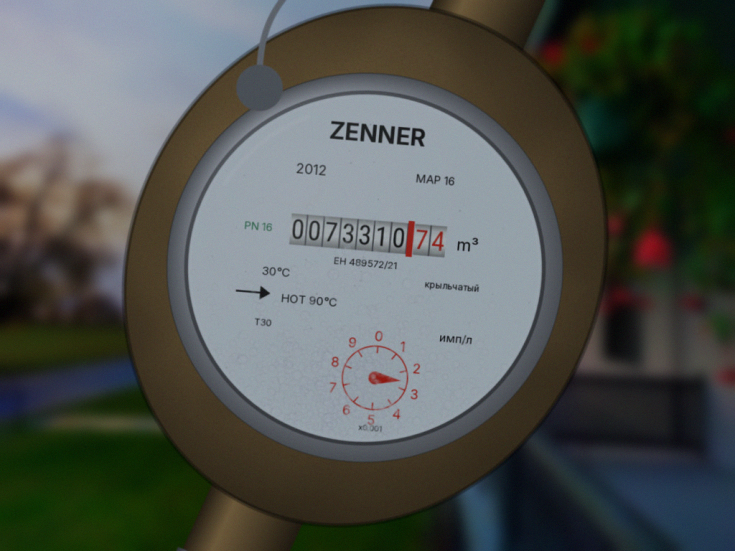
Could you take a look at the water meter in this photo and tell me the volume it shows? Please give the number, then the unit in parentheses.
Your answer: 73310.742 (m³)
